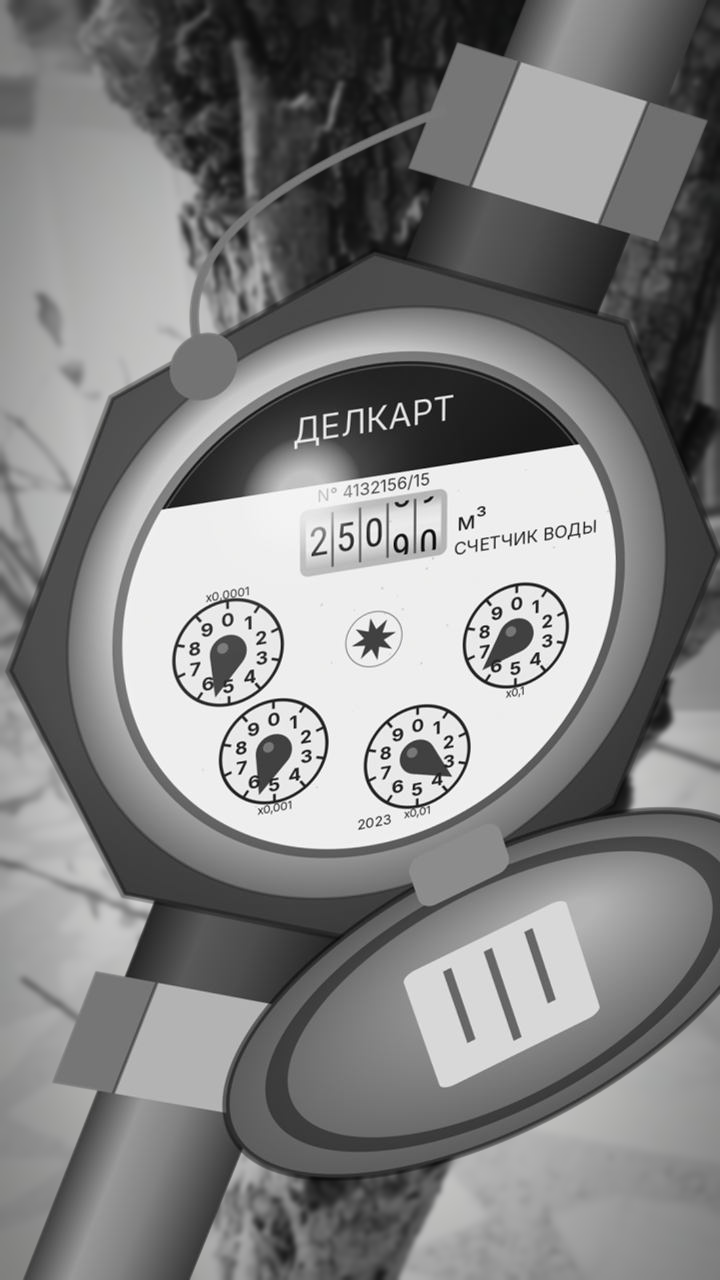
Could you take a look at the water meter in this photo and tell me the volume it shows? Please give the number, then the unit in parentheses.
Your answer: 25089.6355 (m³)
